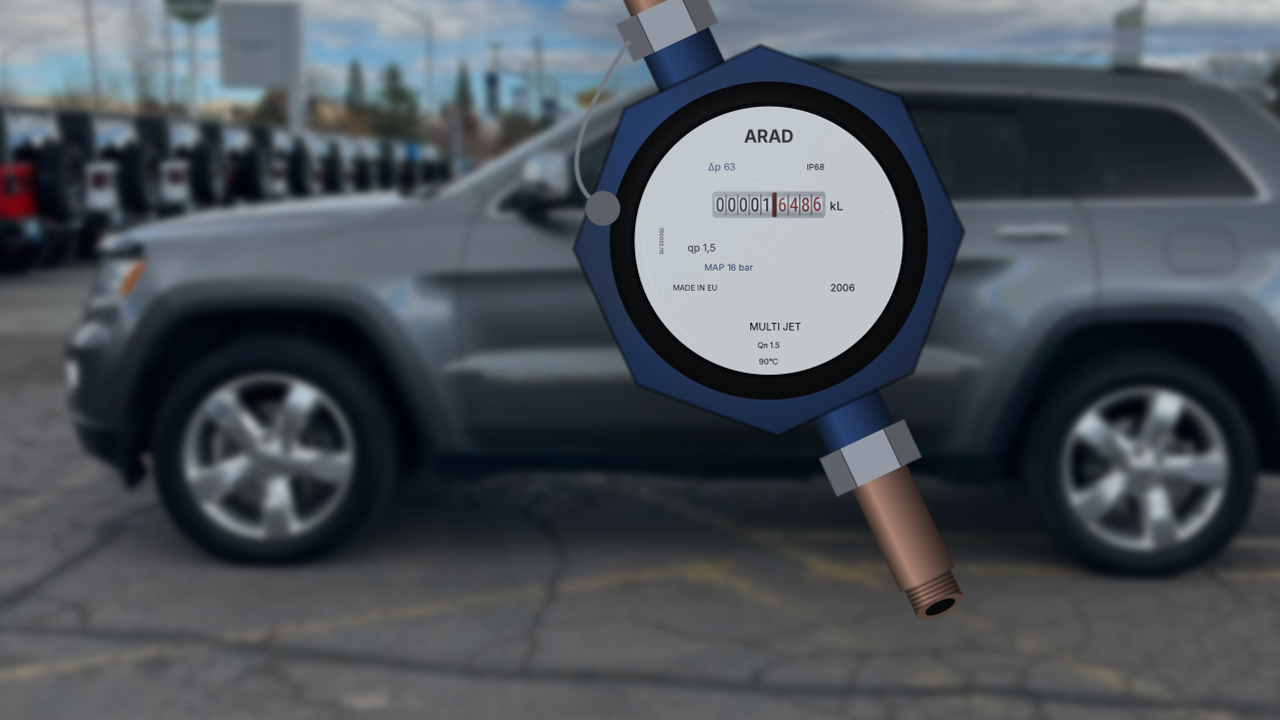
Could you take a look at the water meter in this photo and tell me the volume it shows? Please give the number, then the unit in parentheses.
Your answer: 1.6486 (kL)
